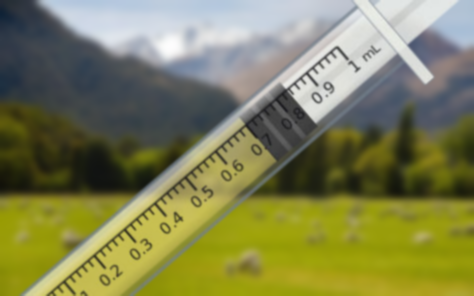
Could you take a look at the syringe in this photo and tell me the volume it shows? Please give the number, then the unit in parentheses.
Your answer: 0.7 (mL)
